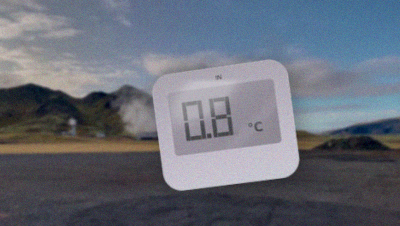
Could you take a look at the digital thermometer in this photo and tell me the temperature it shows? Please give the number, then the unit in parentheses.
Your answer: 0.8 (°C)
